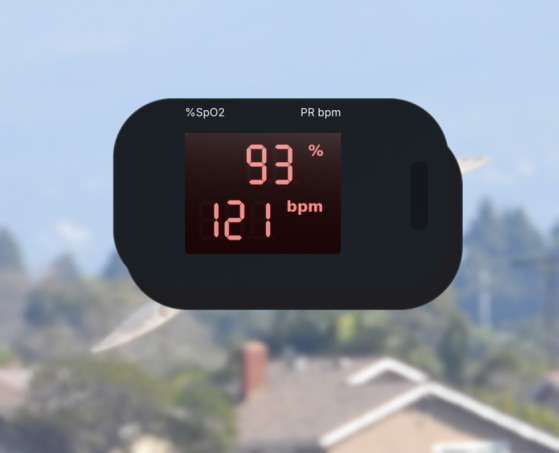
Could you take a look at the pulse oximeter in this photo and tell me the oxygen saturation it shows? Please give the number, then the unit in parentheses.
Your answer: 93 (%)
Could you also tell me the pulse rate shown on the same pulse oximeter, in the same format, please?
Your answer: 121 (bpm)
